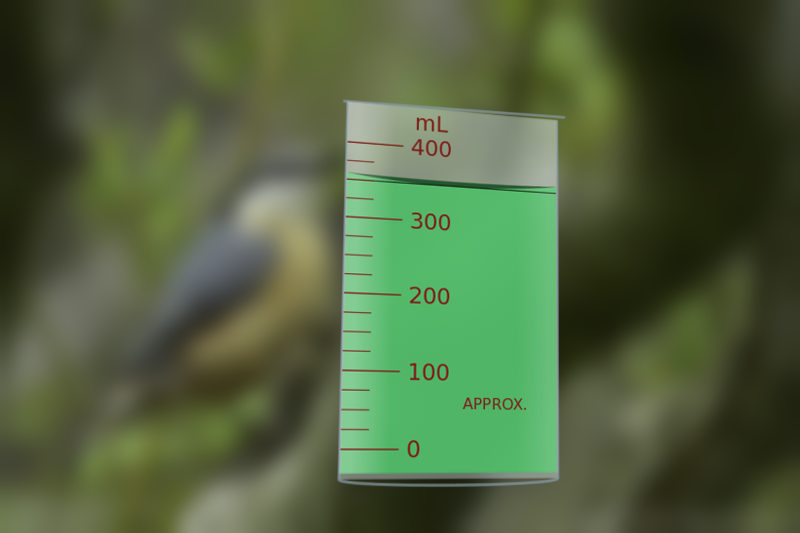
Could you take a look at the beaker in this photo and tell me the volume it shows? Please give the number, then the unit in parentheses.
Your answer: 350 (mL)
